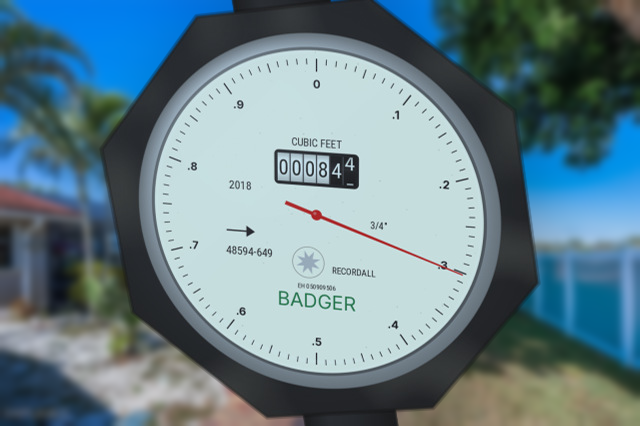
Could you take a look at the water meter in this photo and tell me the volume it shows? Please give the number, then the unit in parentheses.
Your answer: 844.30 (ft³)
